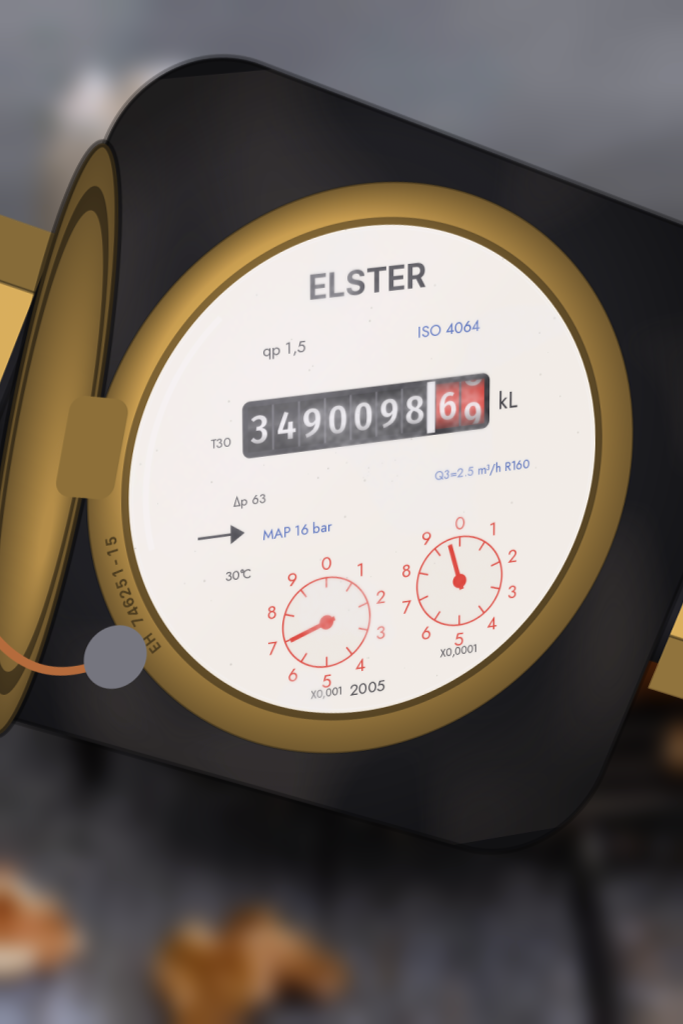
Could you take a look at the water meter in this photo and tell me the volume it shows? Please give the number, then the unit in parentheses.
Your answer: 3490098.6869 (kL)
